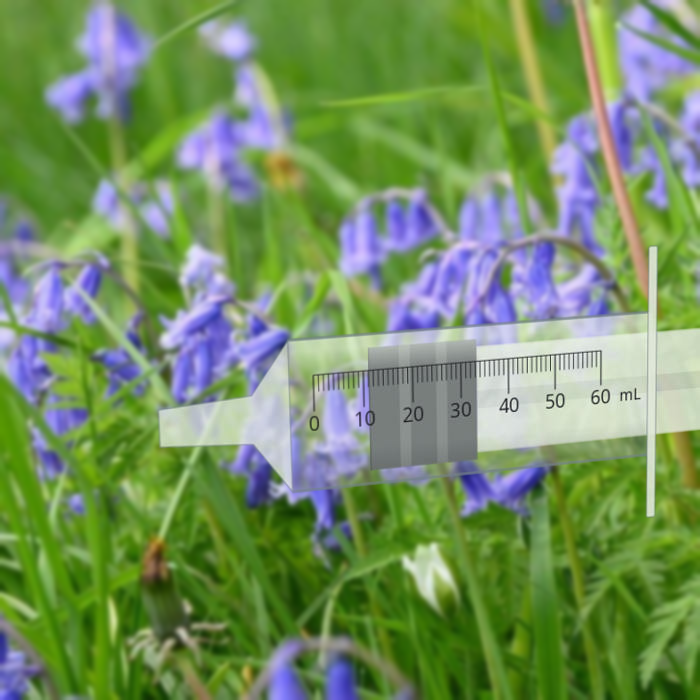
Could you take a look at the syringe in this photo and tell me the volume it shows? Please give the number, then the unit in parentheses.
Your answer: 11 (mL)
